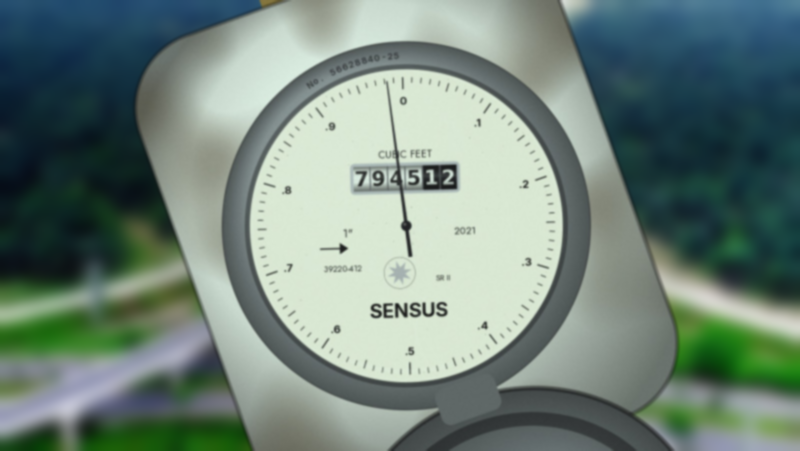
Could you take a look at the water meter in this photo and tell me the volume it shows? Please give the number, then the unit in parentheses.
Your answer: 794511.98 (ft³)
